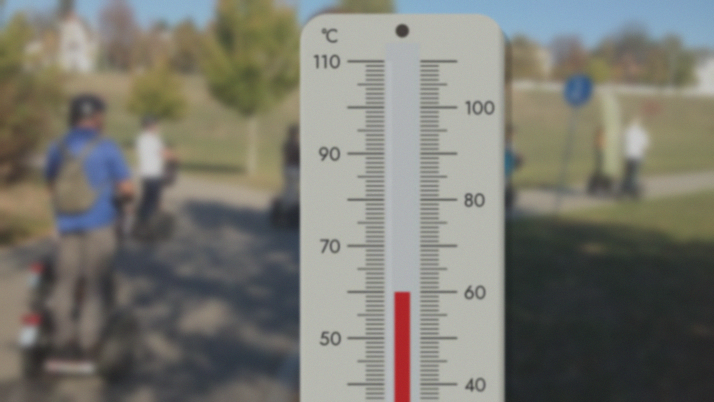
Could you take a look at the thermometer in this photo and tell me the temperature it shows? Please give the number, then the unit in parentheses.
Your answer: 60 (°C)
